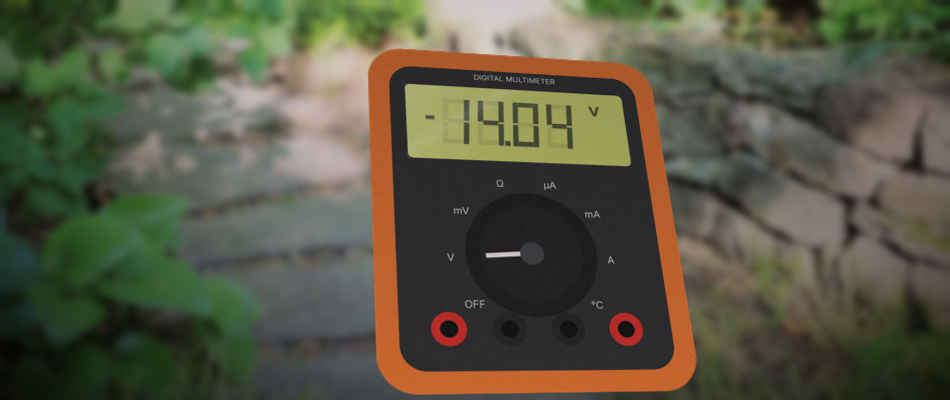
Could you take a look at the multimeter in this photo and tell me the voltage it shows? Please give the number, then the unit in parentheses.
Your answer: -14.04 (V)
